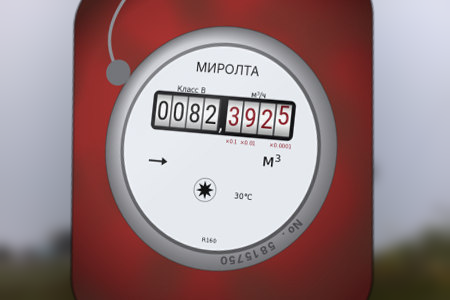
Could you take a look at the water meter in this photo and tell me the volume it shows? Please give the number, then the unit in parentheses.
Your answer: 82.3925 (m³)
